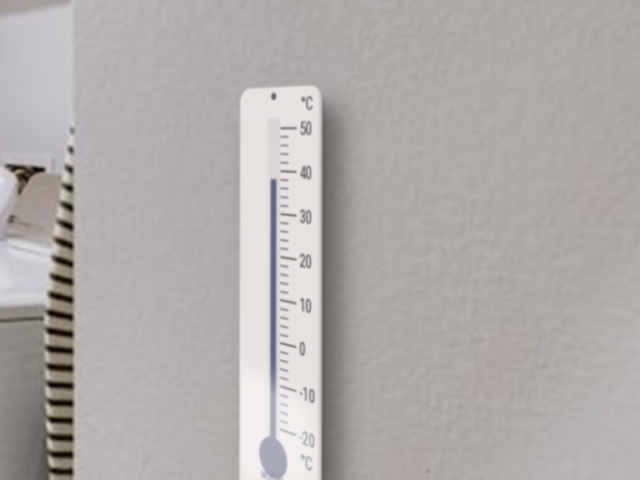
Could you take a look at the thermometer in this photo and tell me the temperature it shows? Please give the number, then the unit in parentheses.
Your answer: 38 (°C)
